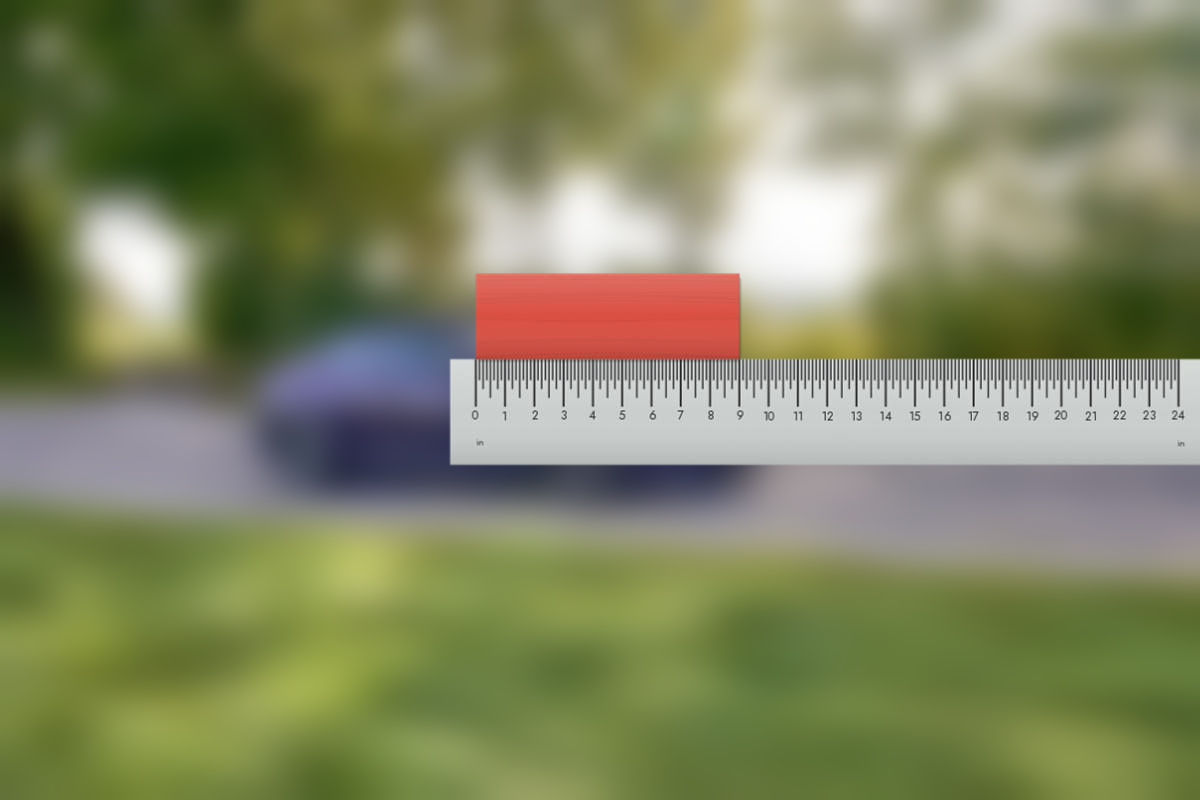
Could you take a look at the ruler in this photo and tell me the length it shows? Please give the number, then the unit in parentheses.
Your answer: 9 (in)
